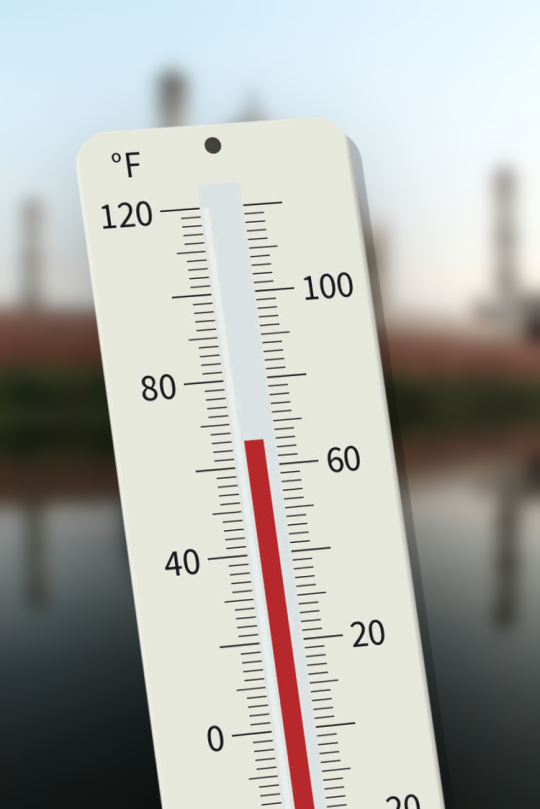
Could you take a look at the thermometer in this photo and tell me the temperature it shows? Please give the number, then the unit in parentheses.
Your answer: 66 (°F)
